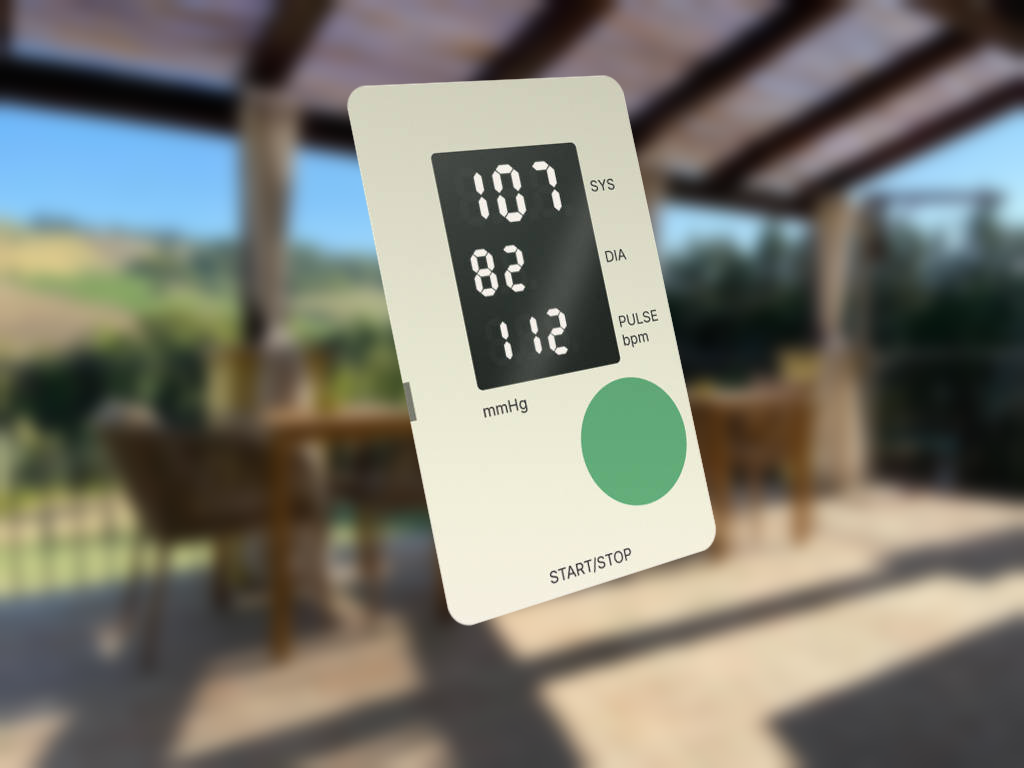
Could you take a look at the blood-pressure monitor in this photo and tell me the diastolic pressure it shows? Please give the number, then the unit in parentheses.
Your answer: 82 (mmHg)
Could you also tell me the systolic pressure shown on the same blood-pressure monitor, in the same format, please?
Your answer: 107 (mmHg)
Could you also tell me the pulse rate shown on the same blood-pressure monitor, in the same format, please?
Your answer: 112 (bpm)
